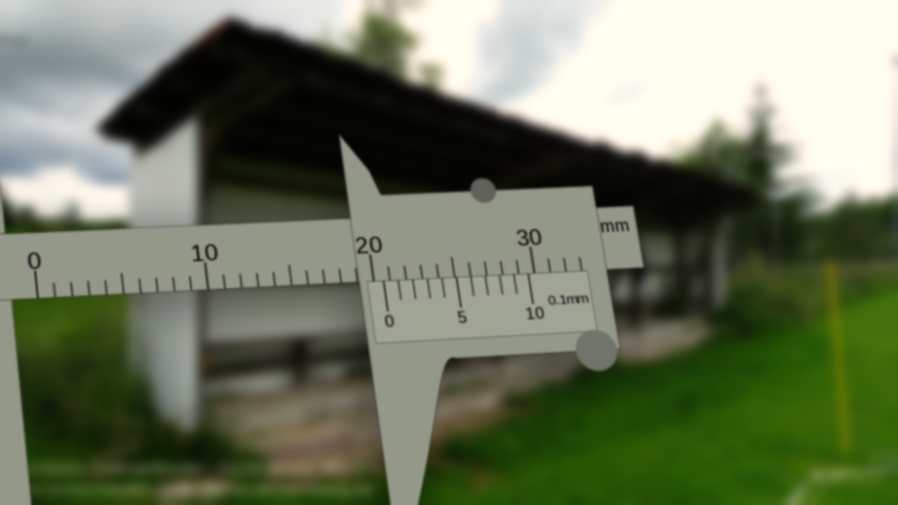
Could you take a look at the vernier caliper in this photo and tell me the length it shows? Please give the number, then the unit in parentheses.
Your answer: 20.6 (mm)
